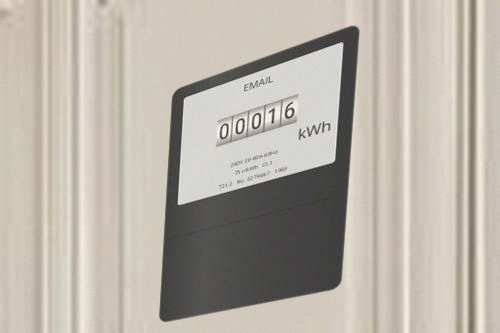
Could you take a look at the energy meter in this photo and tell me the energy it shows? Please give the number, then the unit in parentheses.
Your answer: 16 (kWh)
